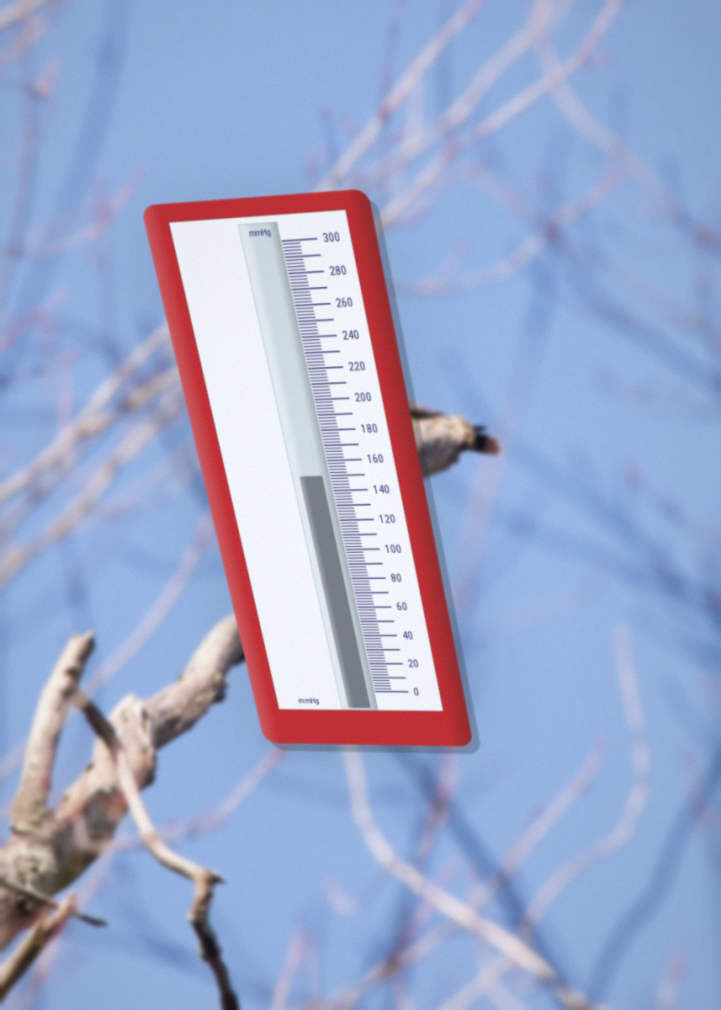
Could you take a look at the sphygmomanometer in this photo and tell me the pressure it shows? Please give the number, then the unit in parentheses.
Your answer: 150 (mmHg)
